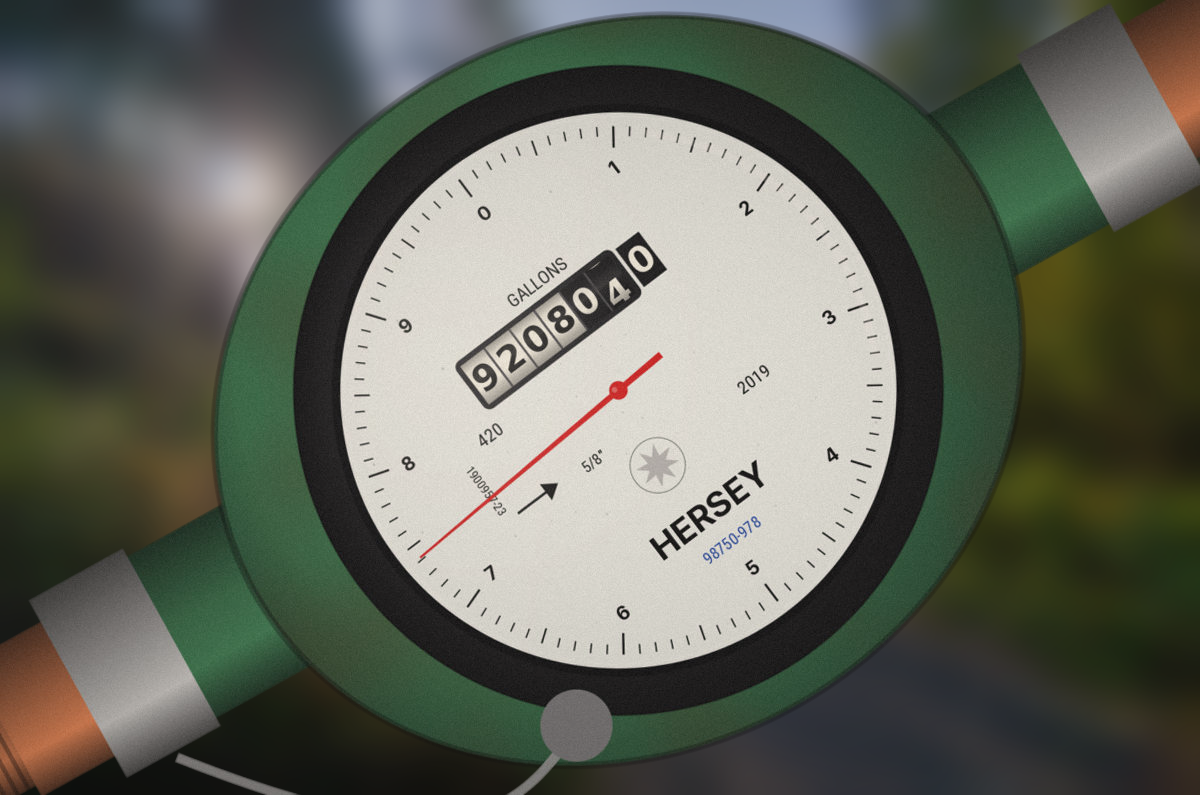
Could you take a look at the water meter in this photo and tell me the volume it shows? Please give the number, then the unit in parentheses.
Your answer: 9208037.4 (gal)
